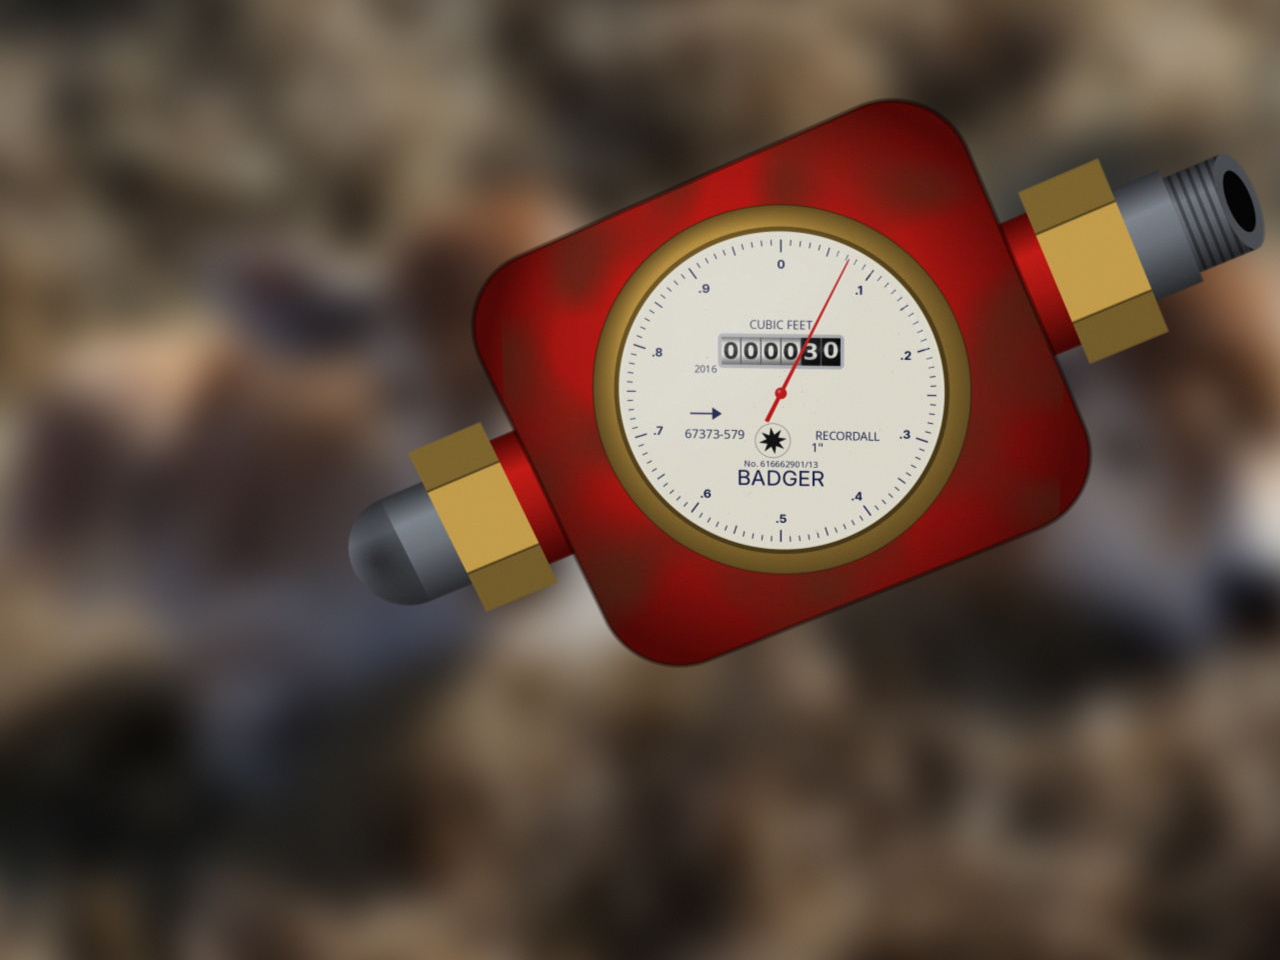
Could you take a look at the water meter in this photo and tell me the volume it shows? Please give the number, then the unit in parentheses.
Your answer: 30.07 (ft³)
